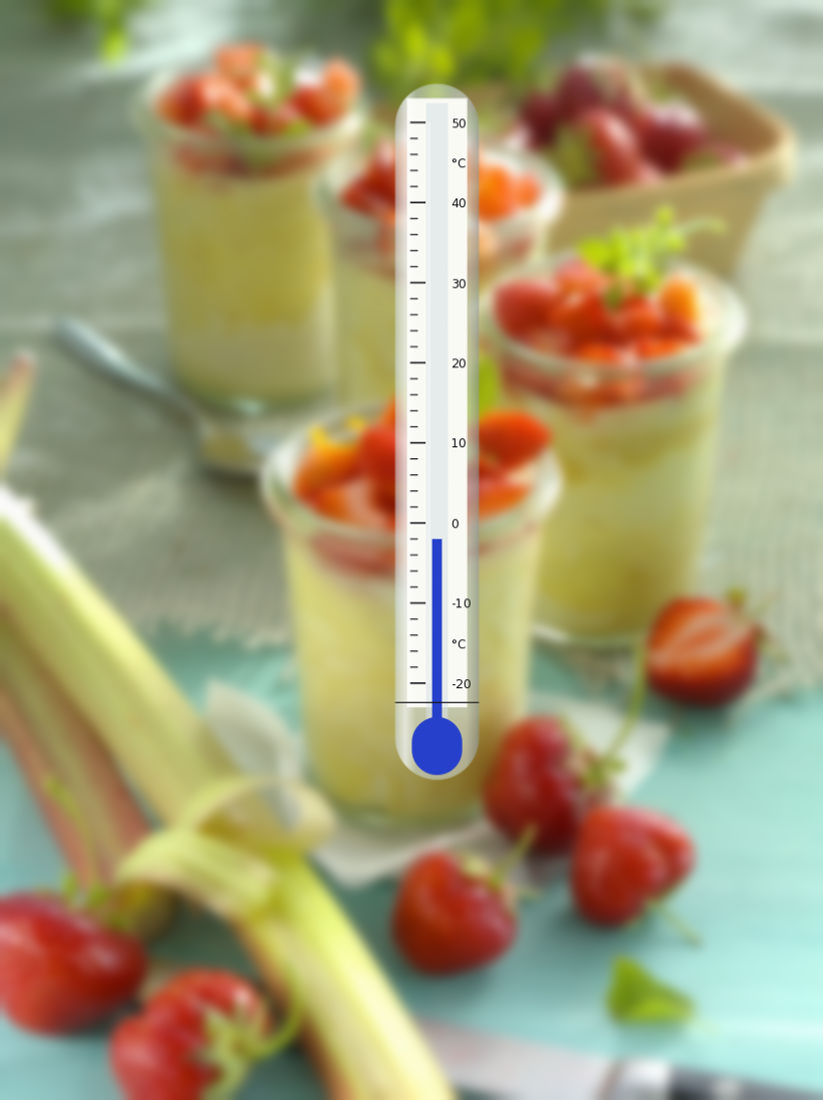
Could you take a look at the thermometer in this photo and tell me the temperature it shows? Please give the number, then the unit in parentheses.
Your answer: -2 (°C)
